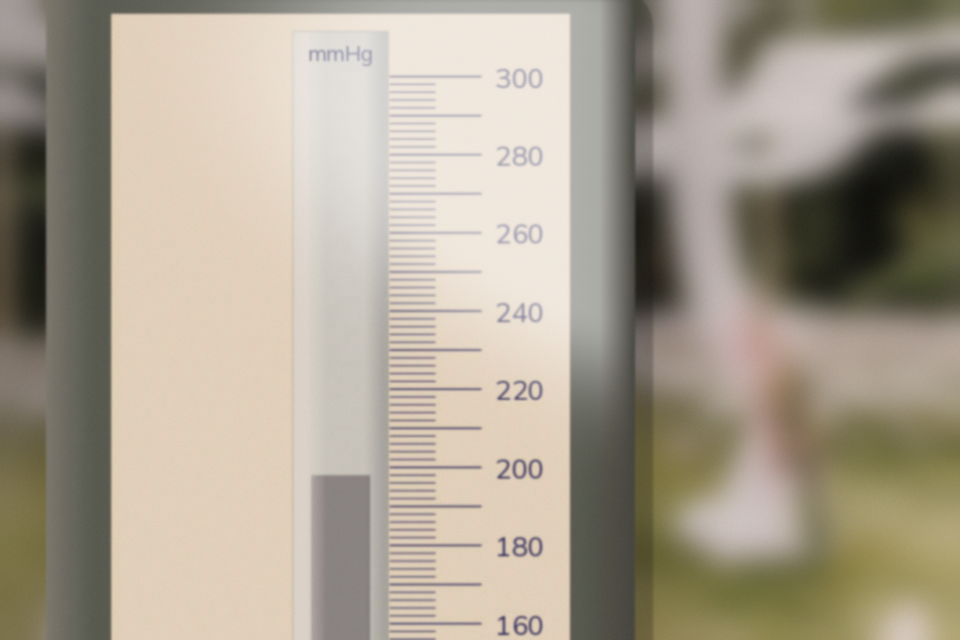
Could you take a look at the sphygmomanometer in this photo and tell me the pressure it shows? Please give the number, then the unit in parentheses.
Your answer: 198 (mmHg)
